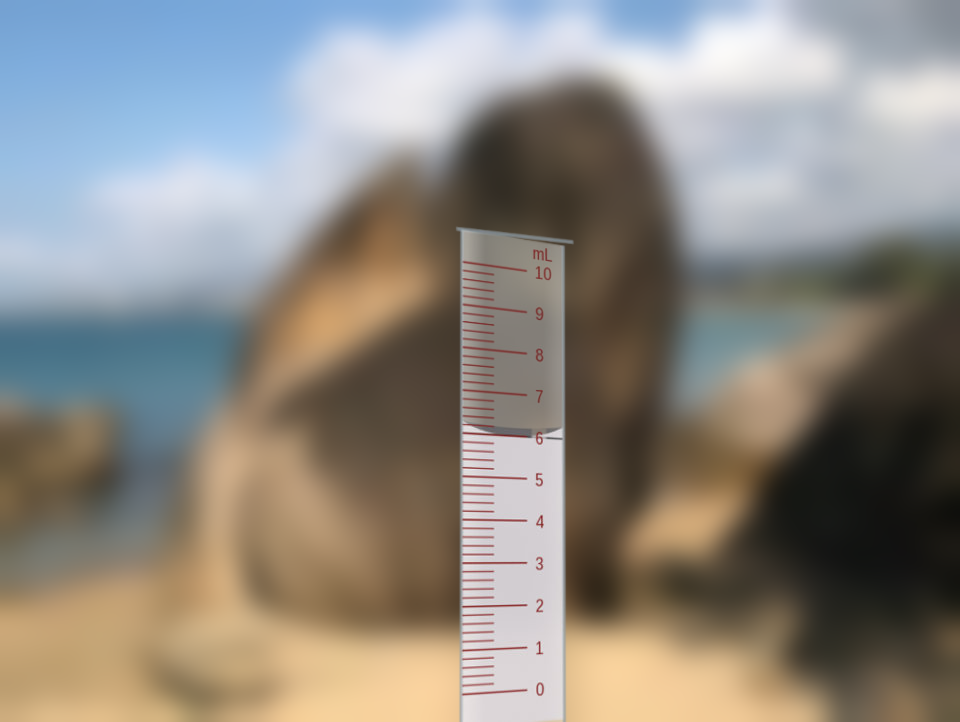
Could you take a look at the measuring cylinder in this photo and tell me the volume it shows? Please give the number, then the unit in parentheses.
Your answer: 6 (mL)
